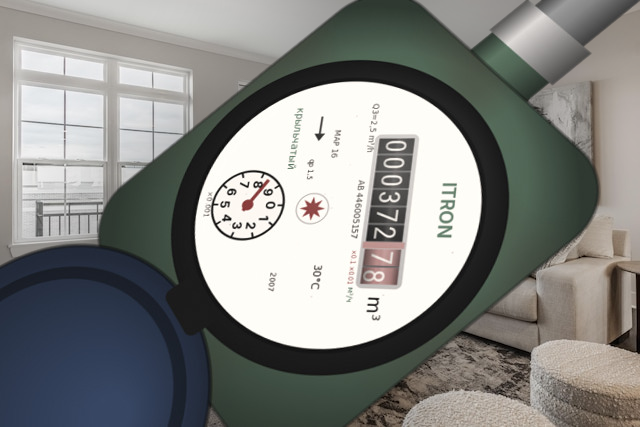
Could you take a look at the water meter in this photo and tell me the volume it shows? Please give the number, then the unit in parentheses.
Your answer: 372.778 (m³)
